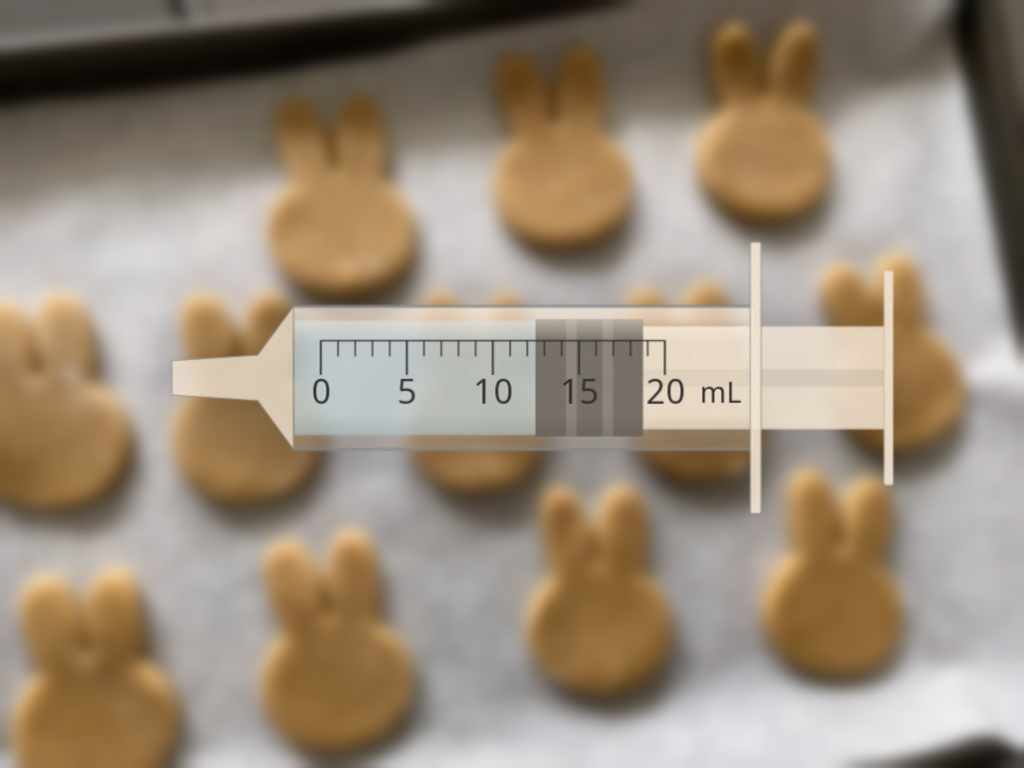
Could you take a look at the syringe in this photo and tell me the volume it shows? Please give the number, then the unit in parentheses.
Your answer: 12.5 (mL)
